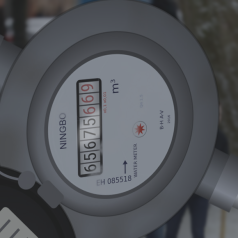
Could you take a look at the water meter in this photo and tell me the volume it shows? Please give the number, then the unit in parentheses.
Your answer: 65675.669 (m³)
